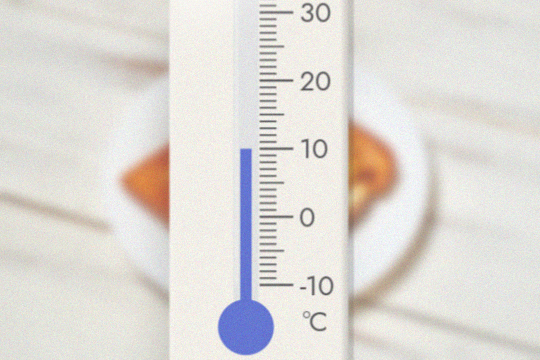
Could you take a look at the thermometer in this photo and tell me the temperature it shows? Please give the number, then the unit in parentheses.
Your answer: 10 (°C)
